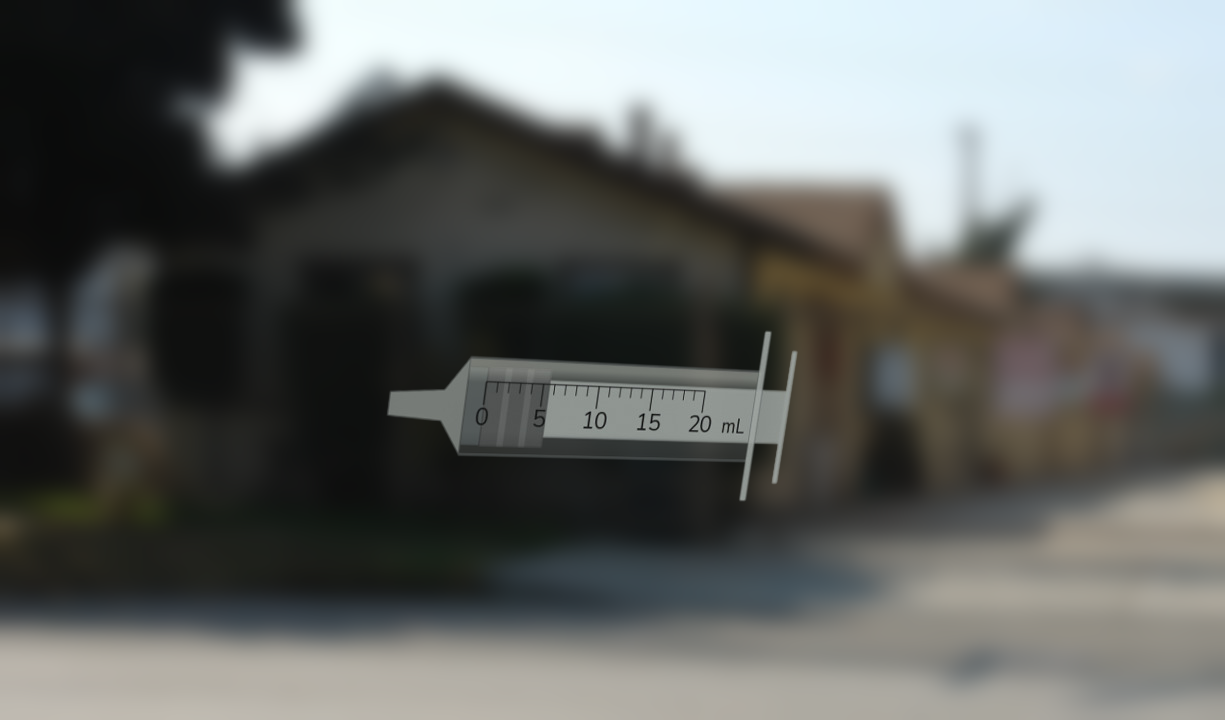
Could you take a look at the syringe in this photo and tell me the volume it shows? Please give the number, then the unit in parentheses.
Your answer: 0 (mL)
